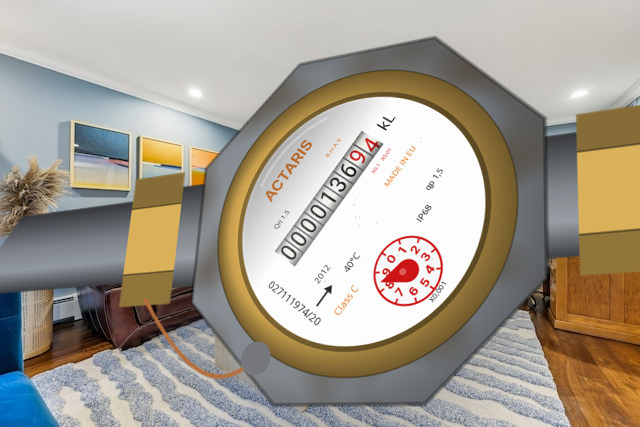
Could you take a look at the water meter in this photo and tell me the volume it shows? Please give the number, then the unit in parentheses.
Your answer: 136.938 (kL)
